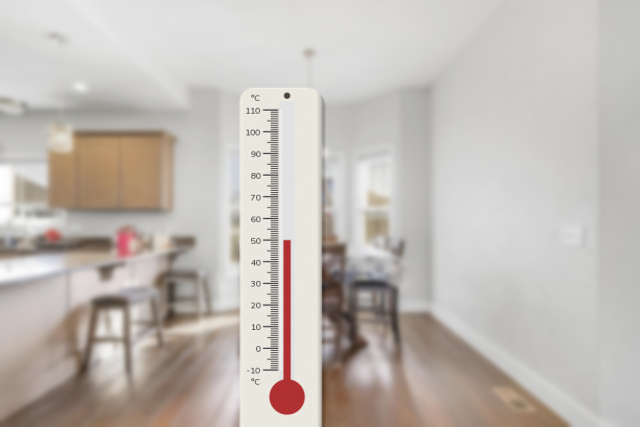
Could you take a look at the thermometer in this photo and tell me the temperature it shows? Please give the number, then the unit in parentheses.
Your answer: 50 (°C)
